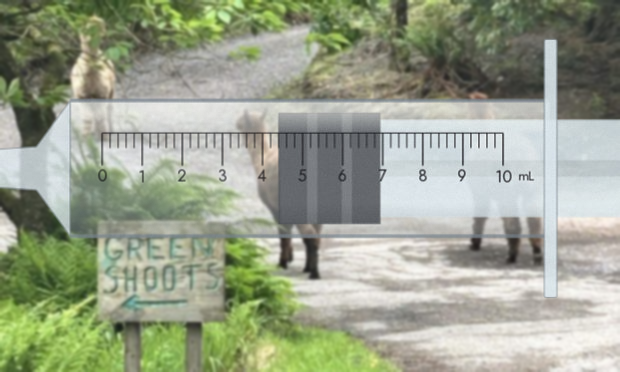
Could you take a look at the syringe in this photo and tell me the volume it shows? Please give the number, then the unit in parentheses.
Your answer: 4.4 (mL)
